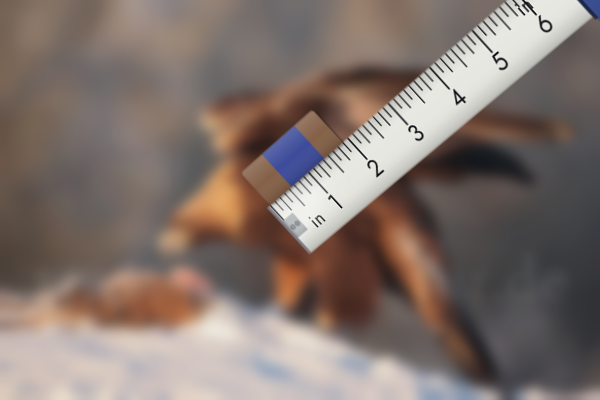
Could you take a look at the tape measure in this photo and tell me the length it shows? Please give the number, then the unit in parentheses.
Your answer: 1.875 (in)
